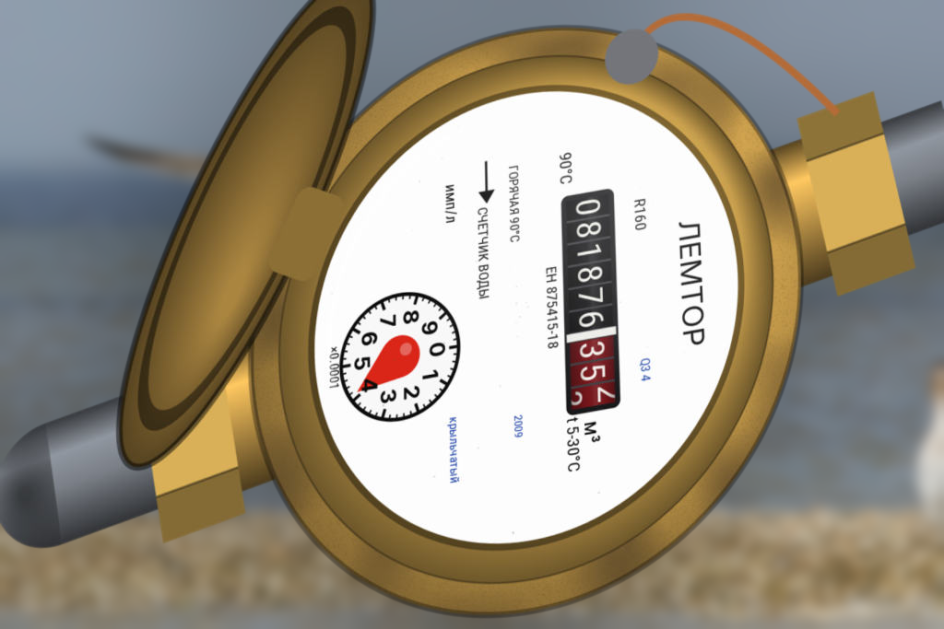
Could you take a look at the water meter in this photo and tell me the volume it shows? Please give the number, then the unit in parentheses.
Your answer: 81876.3524 (m³)
